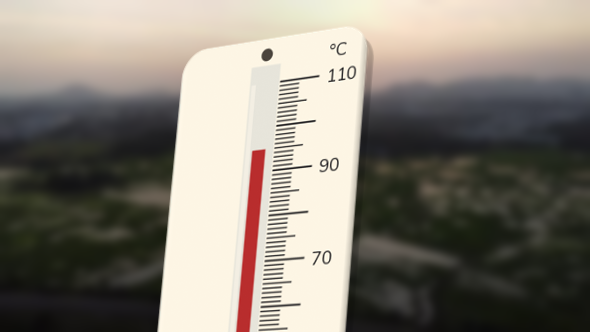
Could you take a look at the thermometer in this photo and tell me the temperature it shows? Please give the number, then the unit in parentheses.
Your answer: 95 (°C)
